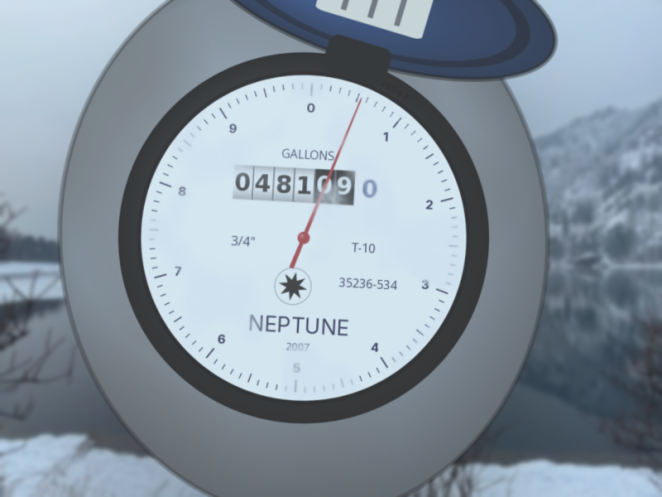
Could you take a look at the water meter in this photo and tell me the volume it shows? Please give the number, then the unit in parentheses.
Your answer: 481090.5 (gal)
